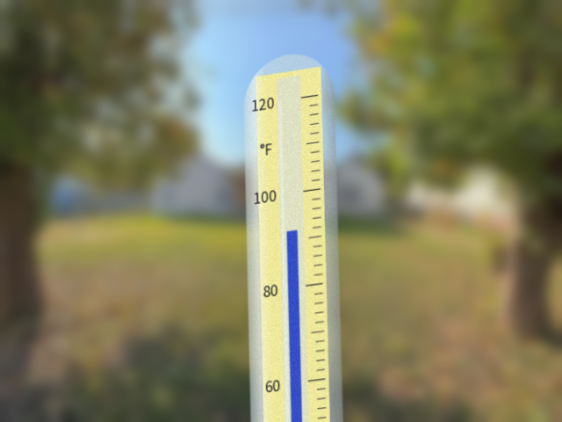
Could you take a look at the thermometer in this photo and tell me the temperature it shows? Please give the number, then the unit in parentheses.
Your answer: 92 (°F)
